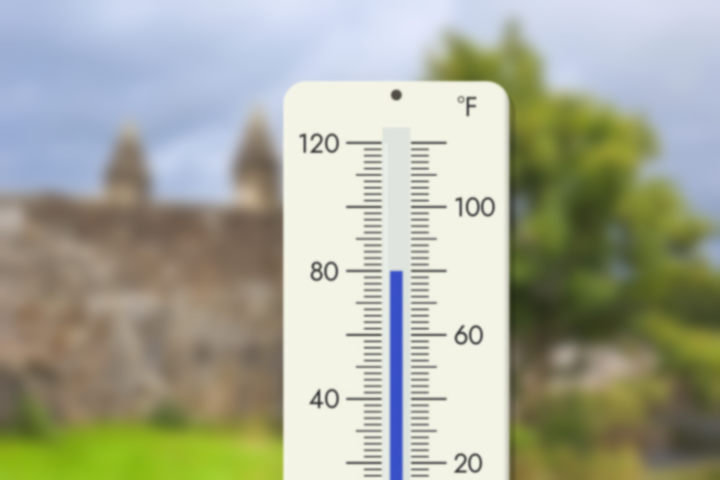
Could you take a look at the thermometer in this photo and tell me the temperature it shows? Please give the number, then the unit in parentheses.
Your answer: 80 (°F)
